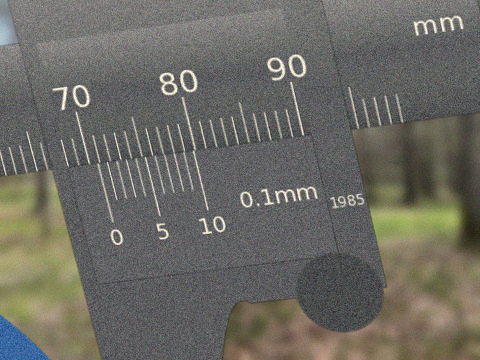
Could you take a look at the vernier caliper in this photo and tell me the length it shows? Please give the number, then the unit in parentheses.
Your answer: 70.8 (mm)
